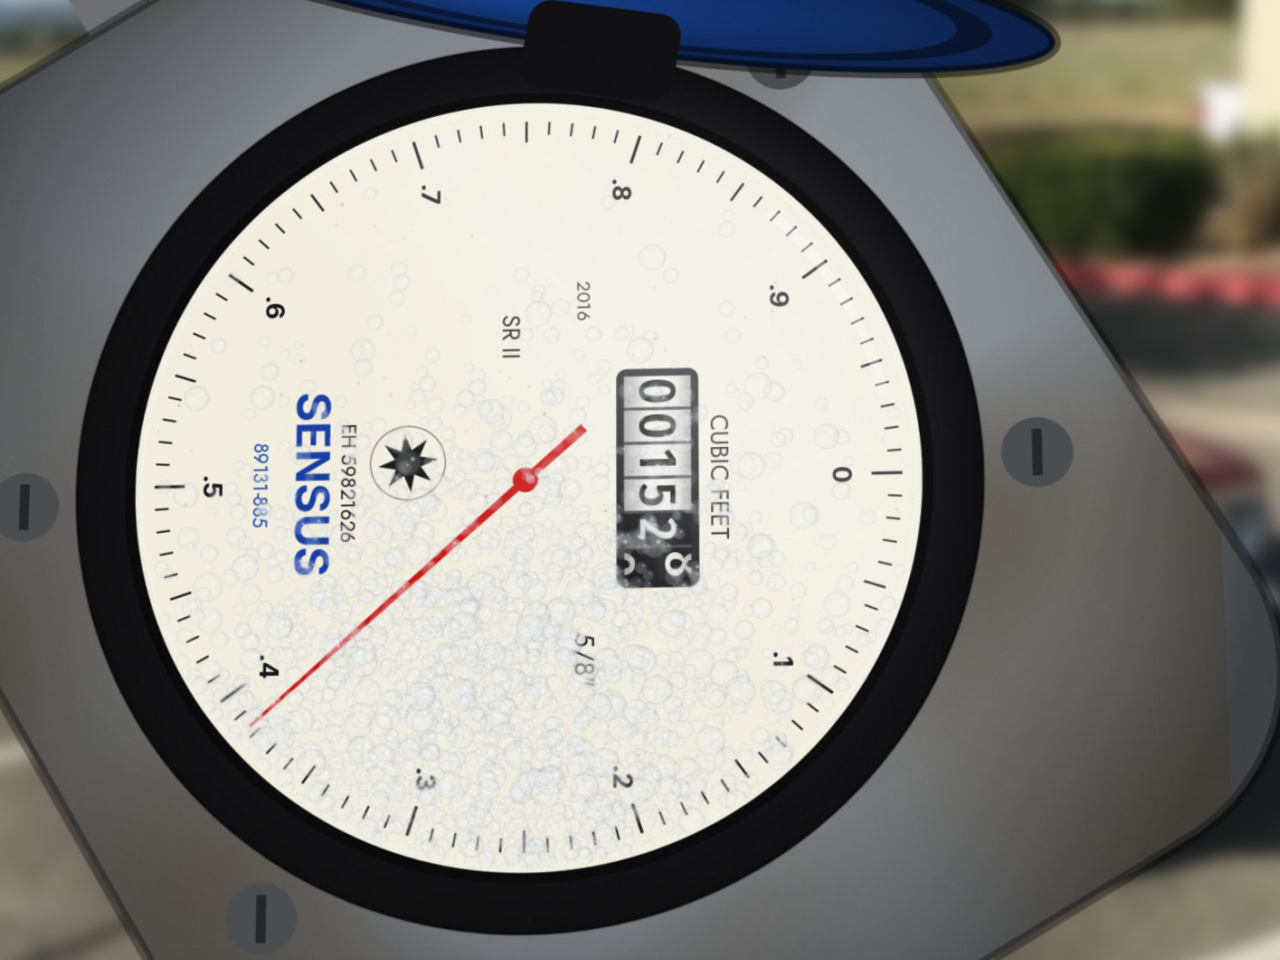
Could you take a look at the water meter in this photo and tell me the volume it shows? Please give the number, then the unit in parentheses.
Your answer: 1528.38 (ft³)
